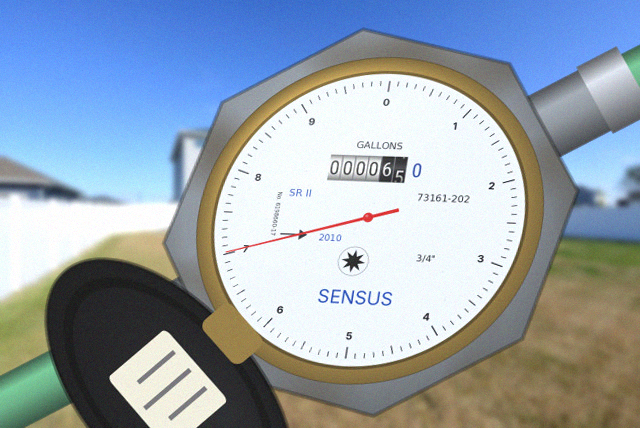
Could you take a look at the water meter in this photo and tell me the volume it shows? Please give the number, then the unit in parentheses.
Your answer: 647.0 (gal)
